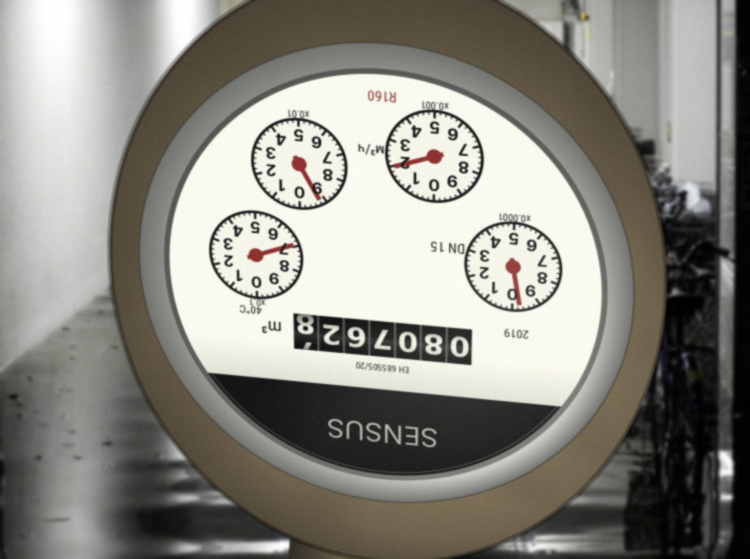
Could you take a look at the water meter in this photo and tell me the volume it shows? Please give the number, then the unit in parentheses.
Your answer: 807627.6919 (m³)
